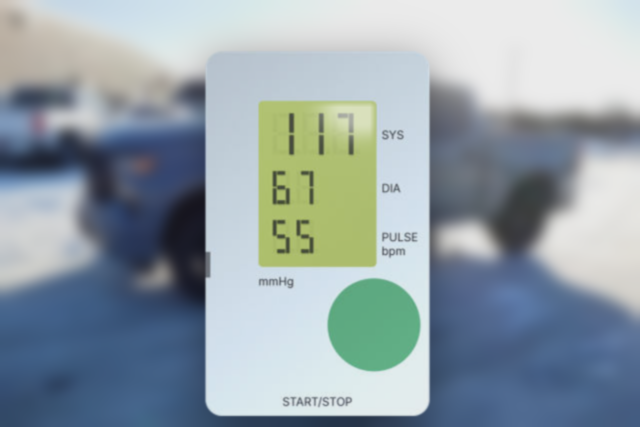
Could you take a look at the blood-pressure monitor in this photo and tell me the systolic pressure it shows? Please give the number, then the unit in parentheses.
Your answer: 117 (mmHg)
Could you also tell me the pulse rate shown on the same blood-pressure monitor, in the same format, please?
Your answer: 55 (bpm)
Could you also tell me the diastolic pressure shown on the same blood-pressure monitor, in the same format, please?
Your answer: 67 (mmHg)
